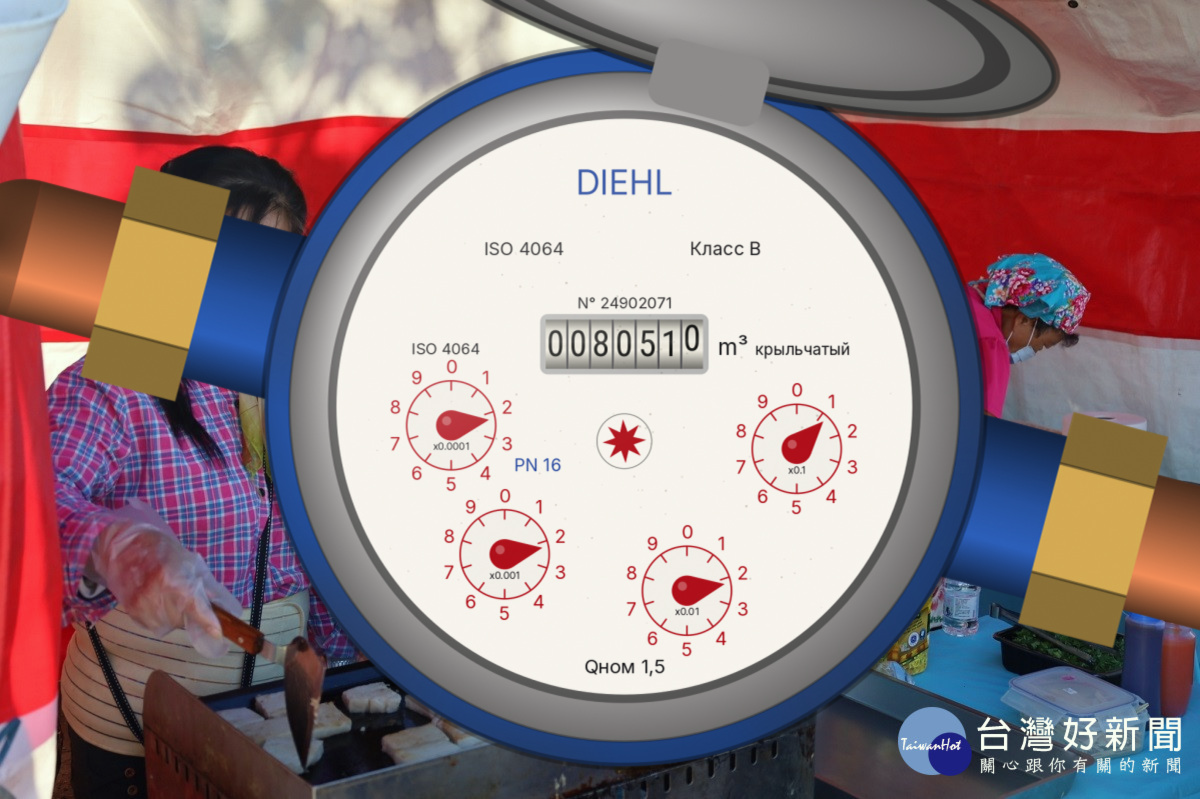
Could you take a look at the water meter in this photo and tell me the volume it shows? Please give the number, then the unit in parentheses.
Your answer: 80510.1222 (m³)
